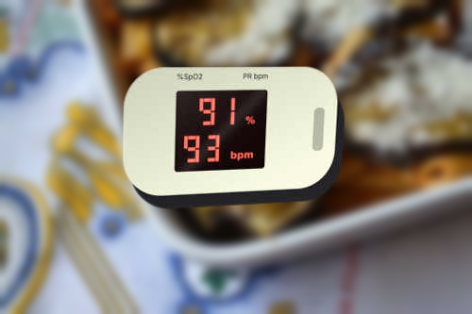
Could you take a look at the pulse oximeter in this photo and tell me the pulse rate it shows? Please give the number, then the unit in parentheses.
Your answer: 93 (bpm)
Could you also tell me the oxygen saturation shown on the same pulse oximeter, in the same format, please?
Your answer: 91 (%)
